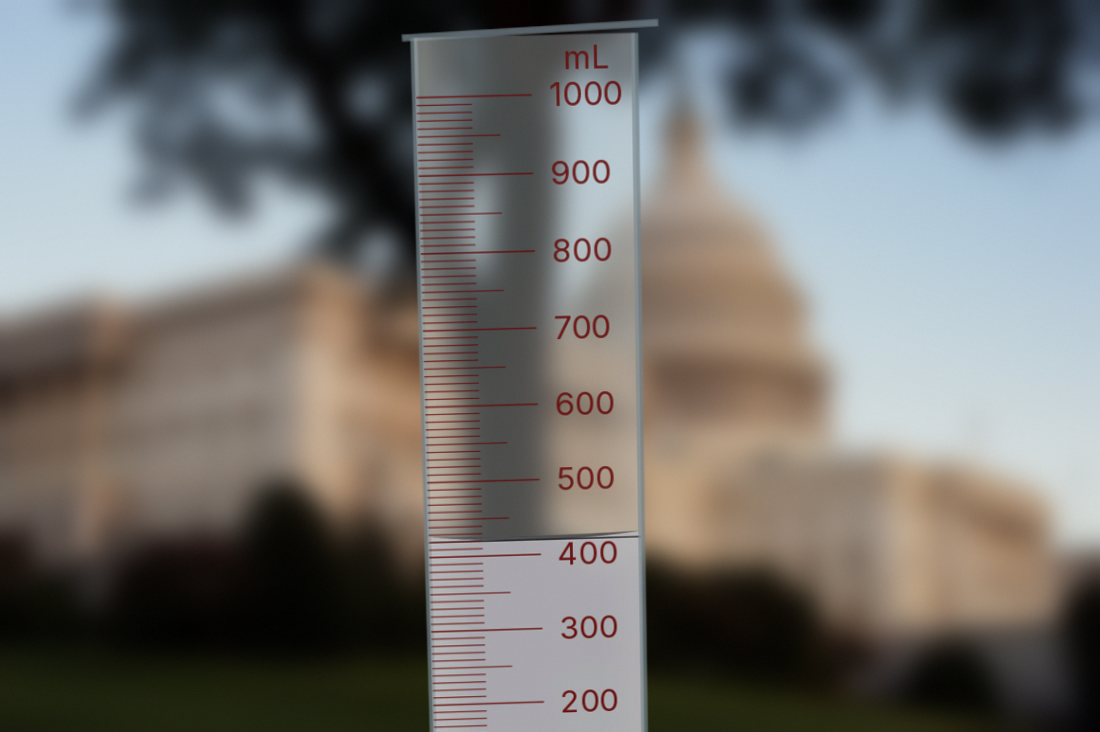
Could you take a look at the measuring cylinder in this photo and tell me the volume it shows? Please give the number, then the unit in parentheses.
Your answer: 420 (mL)
